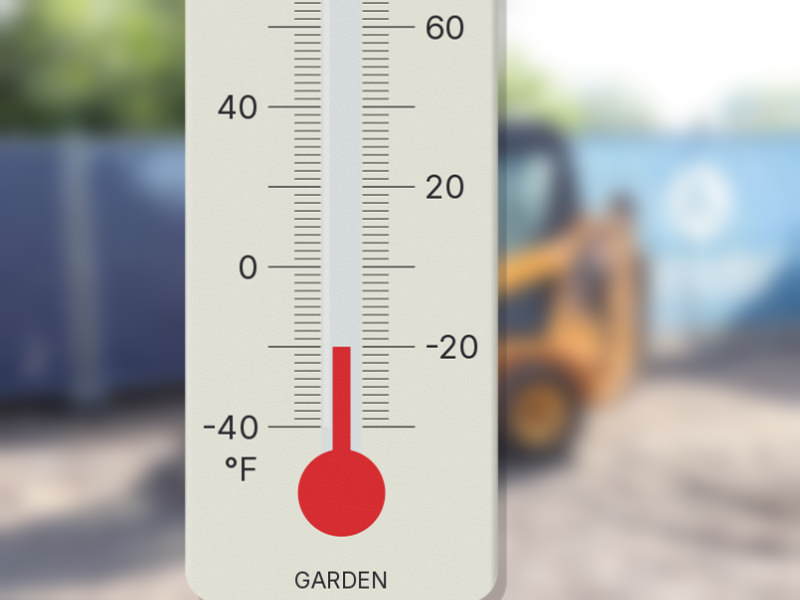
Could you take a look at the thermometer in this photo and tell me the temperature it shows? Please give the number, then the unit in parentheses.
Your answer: -20 (°F)
